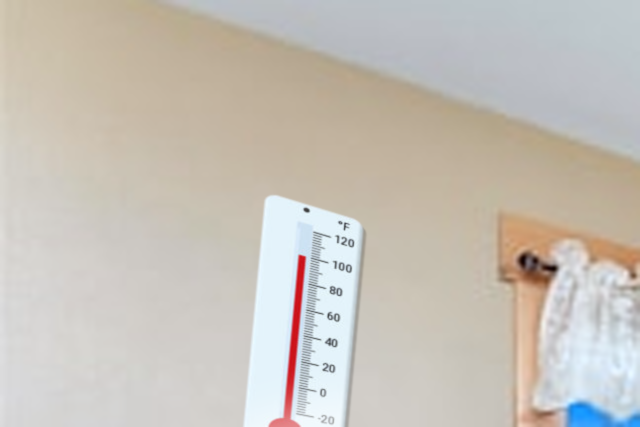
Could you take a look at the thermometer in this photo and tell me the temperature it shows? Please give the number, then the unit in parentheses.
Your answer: 100 (°F)
